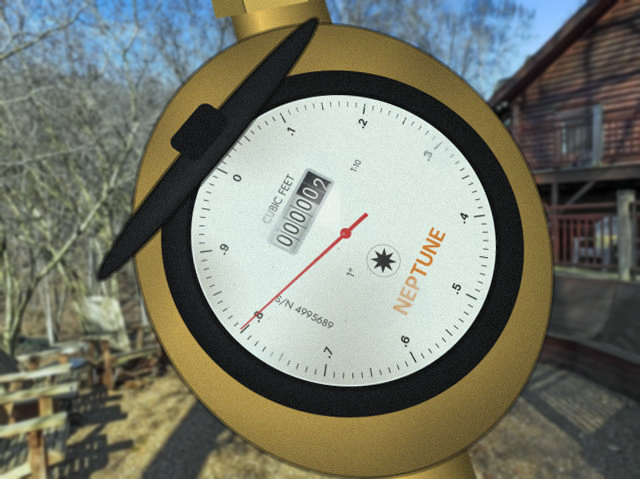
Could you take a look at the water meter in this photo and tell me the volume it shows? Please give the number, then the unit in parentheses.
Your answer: 1.80 (ft³)
